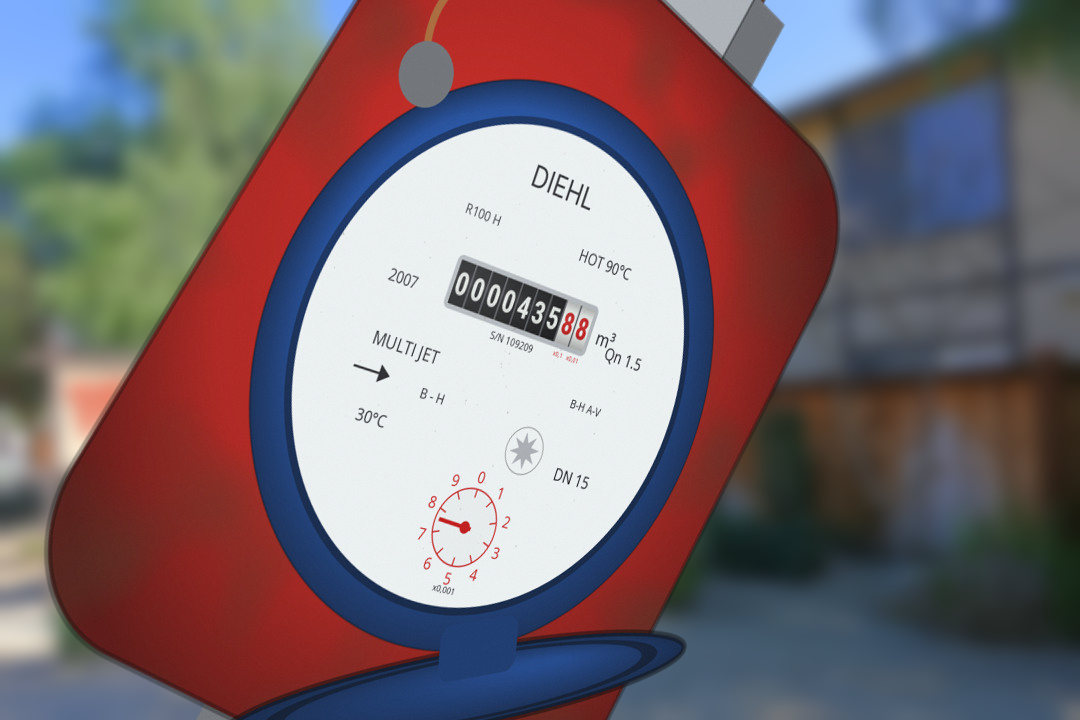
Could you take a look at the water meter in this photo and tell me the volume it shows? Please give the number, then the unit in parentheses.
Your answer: 435.887 (m³)
